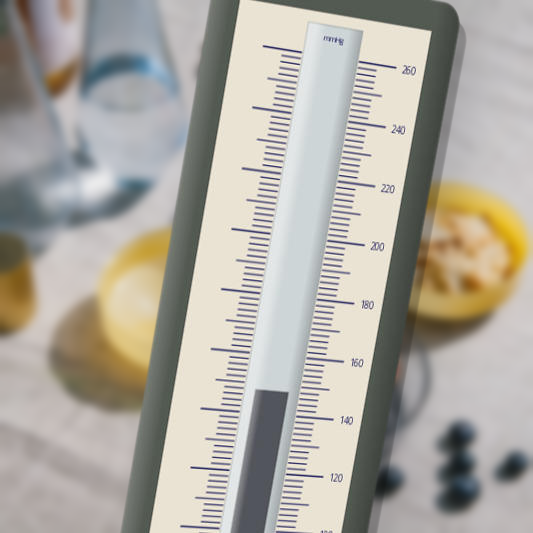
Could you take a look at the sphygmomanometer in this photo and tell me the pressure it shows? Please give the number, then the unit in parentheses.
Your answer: 148 (mmHg)
